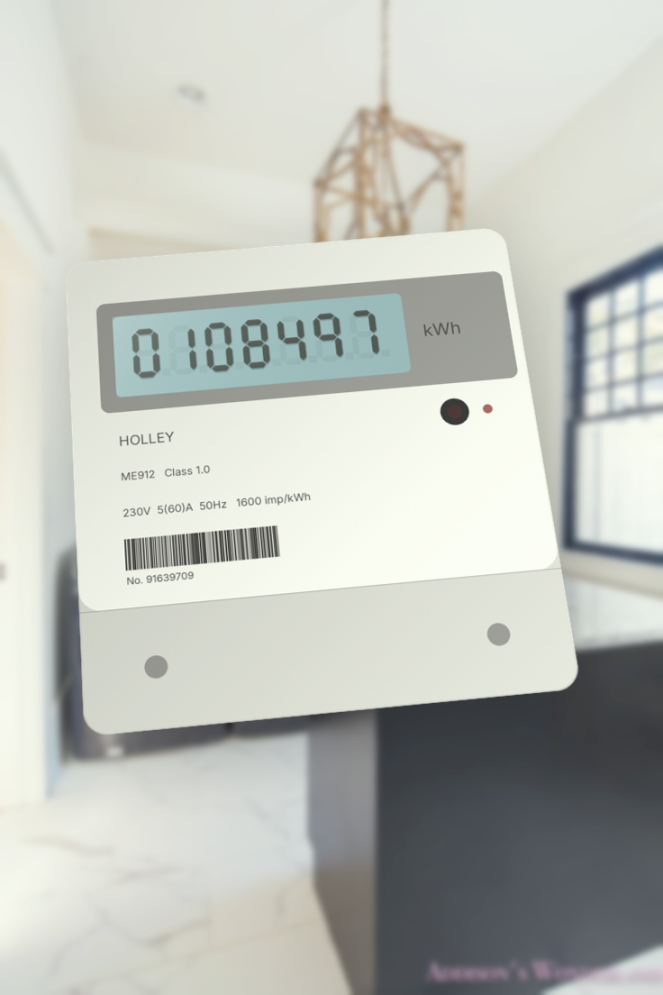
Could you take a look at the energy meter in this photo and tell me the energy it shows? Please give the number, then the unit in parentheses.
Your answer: 108497 (kWh)
